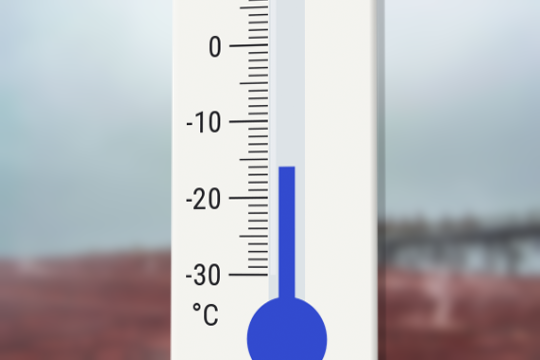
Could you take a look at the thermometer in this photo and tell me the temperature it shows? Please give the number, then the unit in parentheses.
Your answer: -16 (°C)
